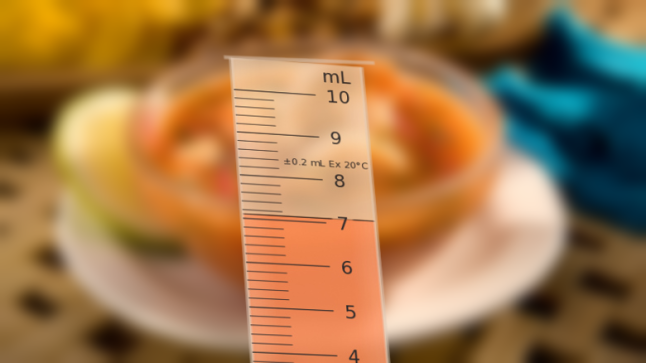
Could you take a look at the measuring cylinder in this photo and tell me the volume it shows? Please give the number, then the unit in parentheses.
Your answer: 7.1 (mL)
